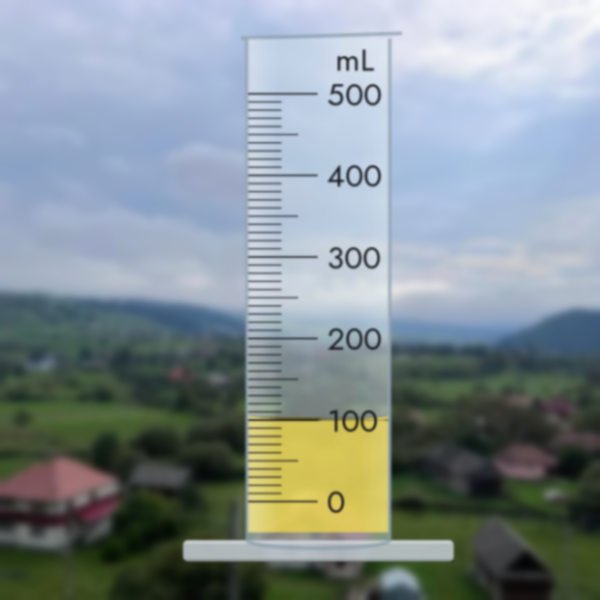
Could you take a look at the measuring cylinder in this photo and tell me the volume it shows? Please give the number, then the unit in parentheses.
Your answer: 100 (mL)
